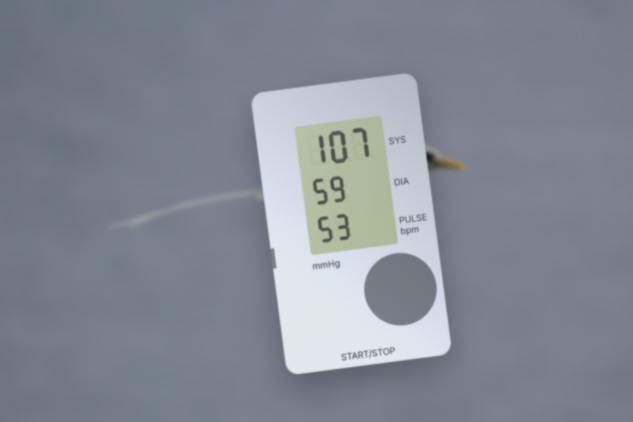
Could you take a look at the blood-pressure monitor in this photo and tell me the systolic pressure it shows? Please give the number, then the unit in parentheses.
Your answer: 107 (mmHg)
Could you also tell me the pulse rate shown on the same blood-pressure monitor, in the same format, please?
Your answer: 53 (bpm)
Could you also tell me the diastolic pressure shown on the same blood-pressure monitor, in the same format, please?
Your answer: 59 (mmHg)
